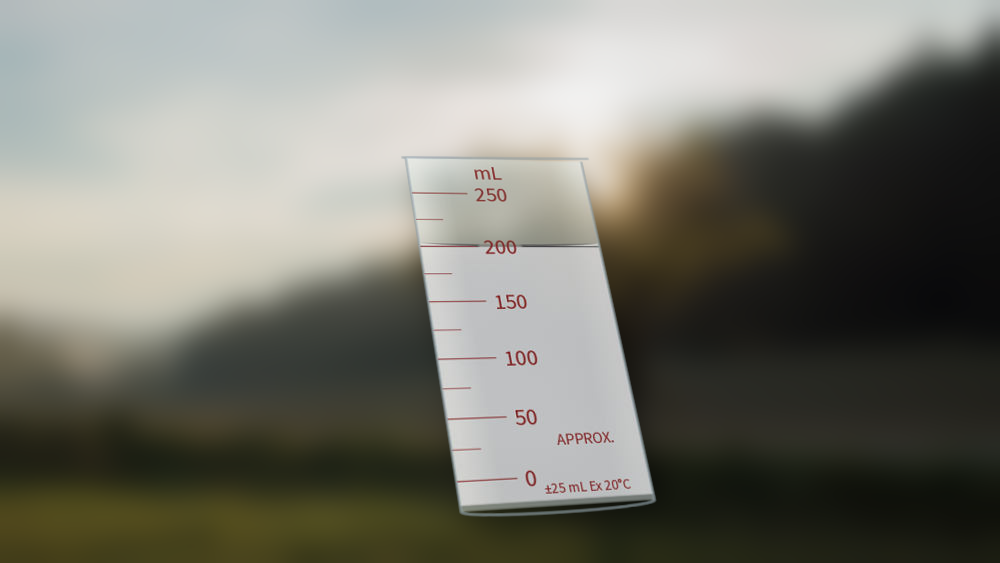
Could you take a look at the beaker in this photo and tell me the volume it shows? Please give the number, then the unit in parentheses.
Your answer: 200 (mL)
